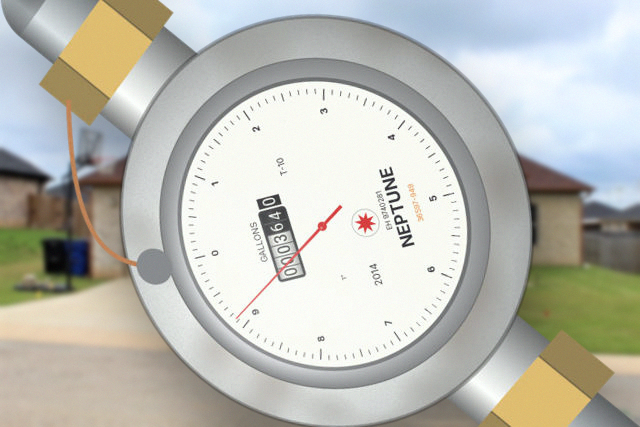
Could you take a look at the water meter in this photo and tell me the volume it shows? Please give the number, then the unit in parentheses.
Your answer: 3639.1 (gal)
